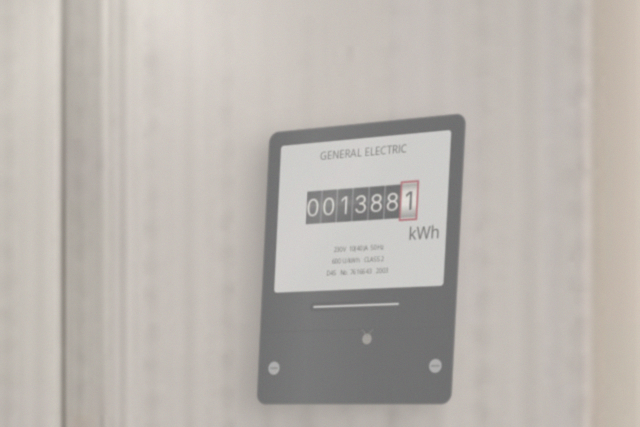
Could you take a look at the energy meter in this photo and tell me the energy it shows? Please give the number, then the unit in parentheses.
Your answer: 1388.1 (kWh)
